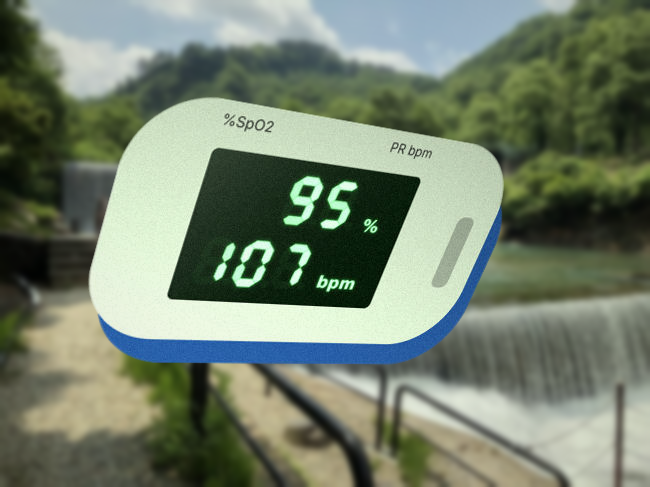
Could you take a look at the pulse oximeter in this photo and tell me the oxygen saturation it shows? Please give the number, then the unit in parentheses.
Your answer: 95 (%)
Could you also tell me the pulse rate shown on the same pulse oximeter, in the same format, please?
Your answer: 107 (bpm)
